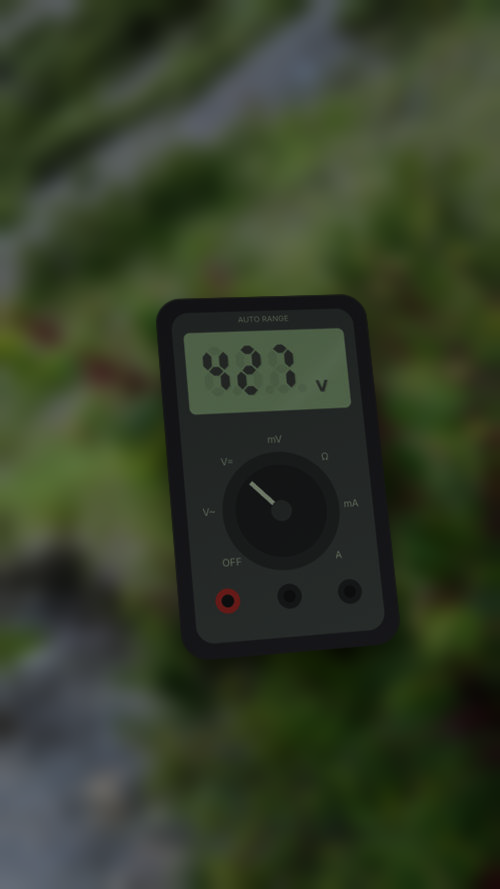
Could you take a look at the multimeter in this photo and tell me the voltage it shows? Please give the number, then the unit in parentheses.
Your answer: 427 (V)
